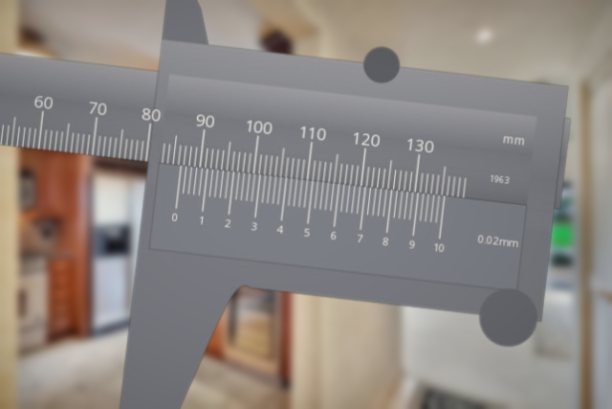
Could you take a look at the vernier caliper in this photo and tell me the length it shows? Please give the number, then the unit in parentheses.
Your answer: 86.5 (mm)
